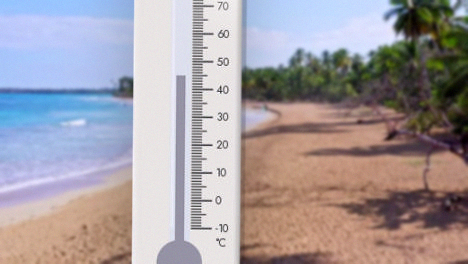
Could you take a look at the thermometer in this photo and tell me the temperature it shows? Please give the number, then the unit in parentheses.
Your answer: 45 (°C)
